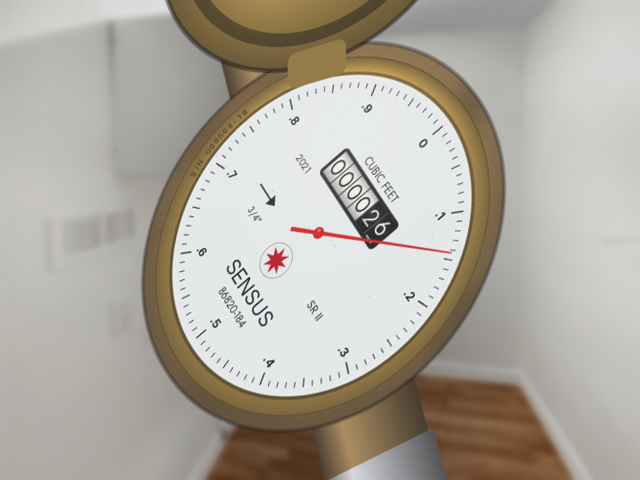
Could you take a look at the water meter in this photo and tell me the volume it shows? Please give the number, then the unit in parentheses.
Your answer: 26.14 (ft³)
